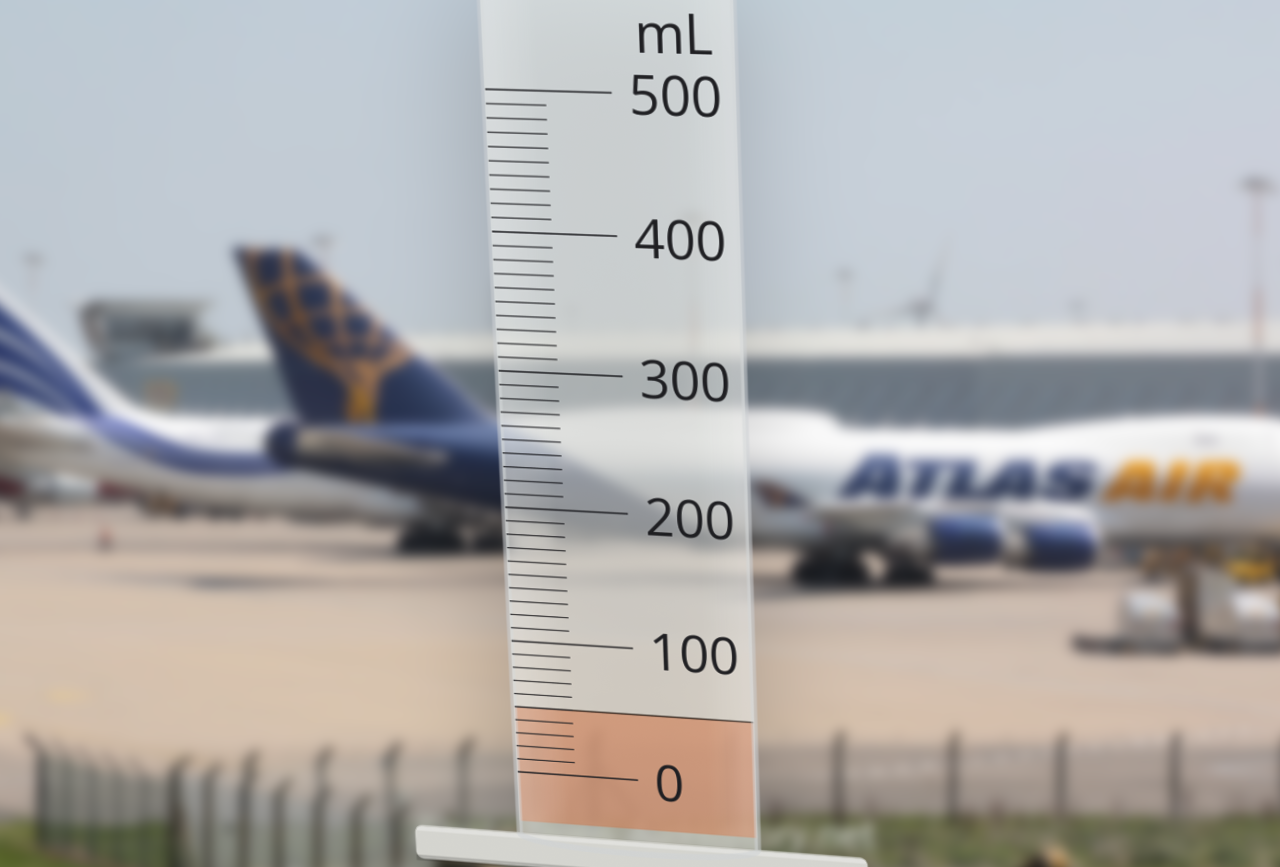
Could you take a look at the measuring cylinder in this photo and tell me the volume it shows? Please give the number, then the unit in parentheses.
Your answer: 50 (mL)
